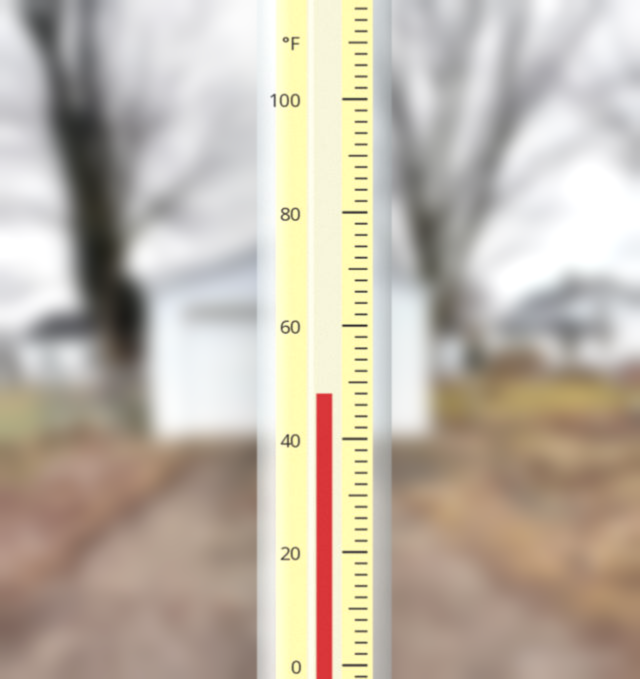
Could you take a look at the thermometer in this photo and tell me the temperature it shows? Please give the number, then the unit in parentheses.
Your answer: 48 (°F)
